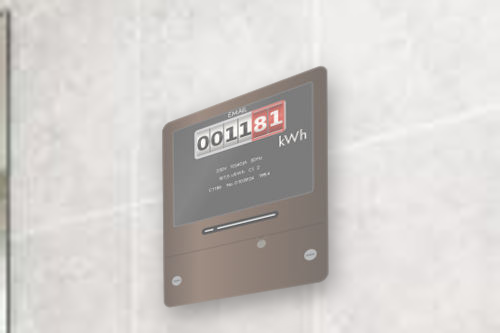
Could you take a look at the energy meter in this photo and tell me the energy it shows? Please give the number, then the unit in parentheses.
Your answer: 11.81 (kWh)
